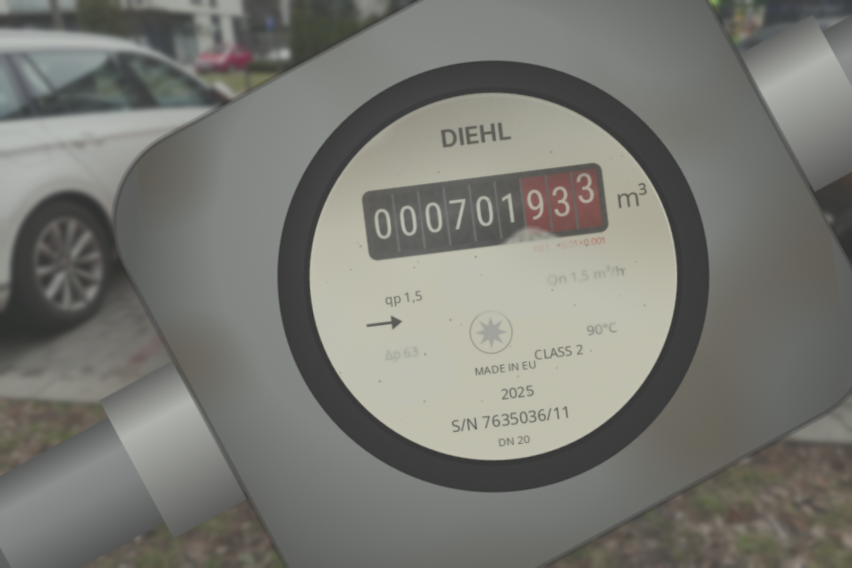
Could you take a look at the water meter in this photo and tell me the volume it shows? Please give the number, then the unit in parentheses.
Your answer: 701.933 (m³)
